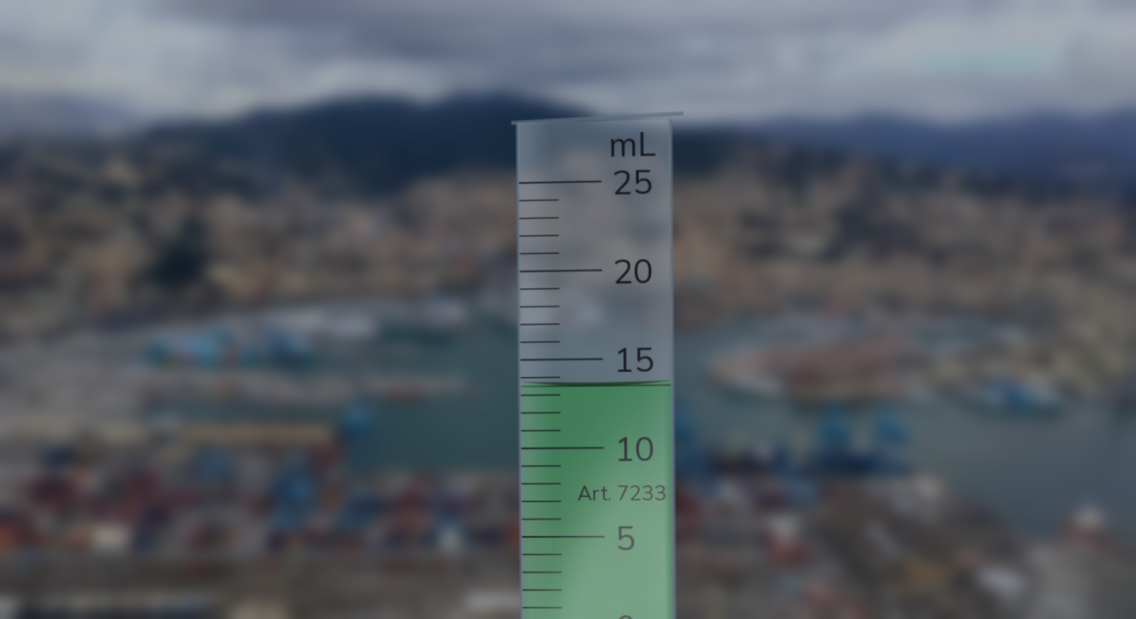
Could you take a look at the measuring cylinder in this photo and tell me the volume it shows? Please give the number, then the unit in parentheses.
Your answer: 13.5 (mL)
